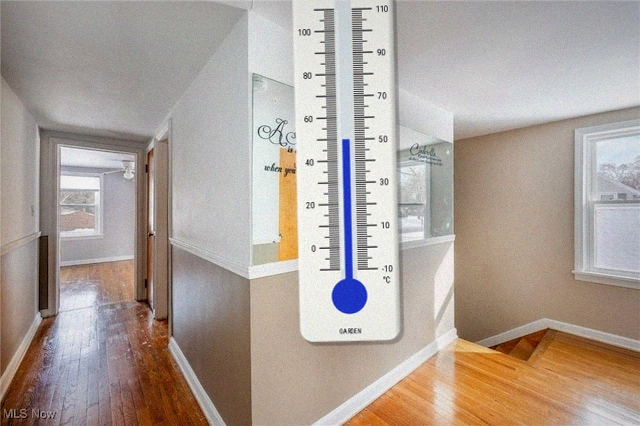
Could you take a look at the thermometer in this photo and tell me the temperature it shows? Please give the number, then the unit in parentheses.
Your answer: 50 (°C)
